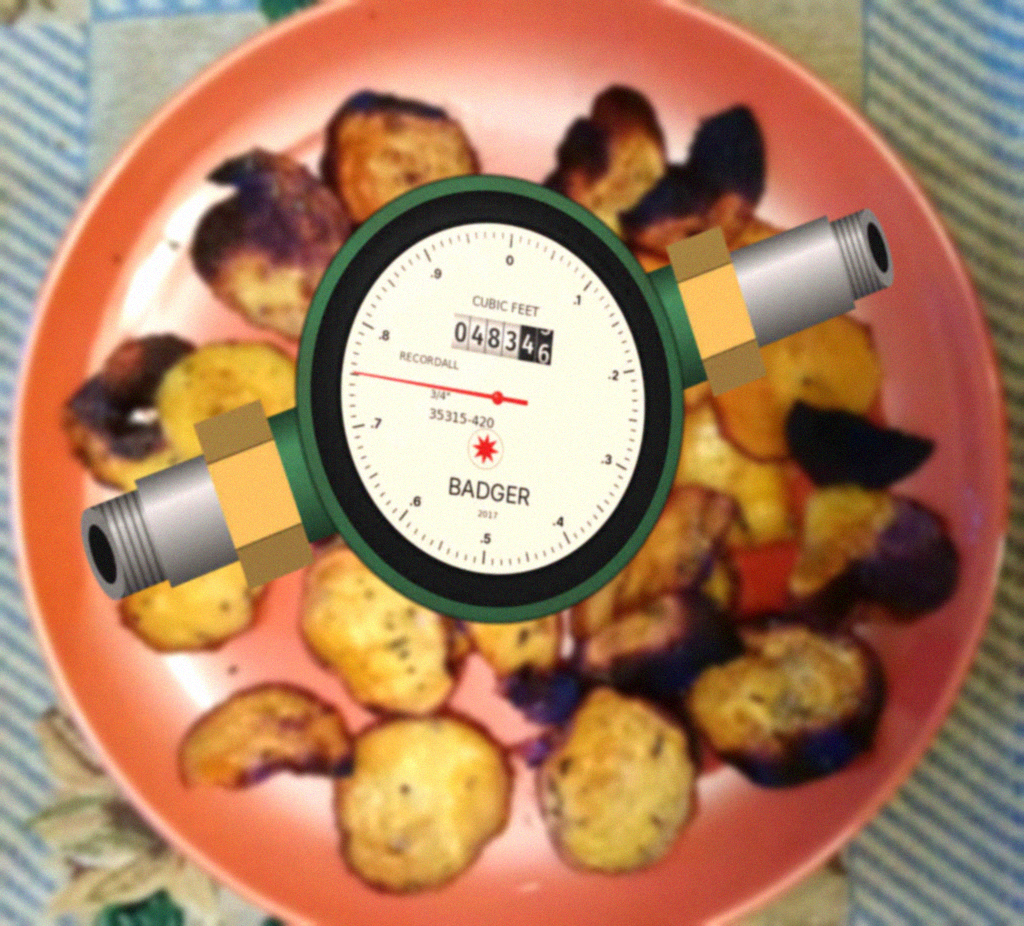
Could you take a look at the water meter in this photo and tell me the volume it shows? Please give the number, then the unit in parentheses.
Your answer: 48345.75 (ft³)
